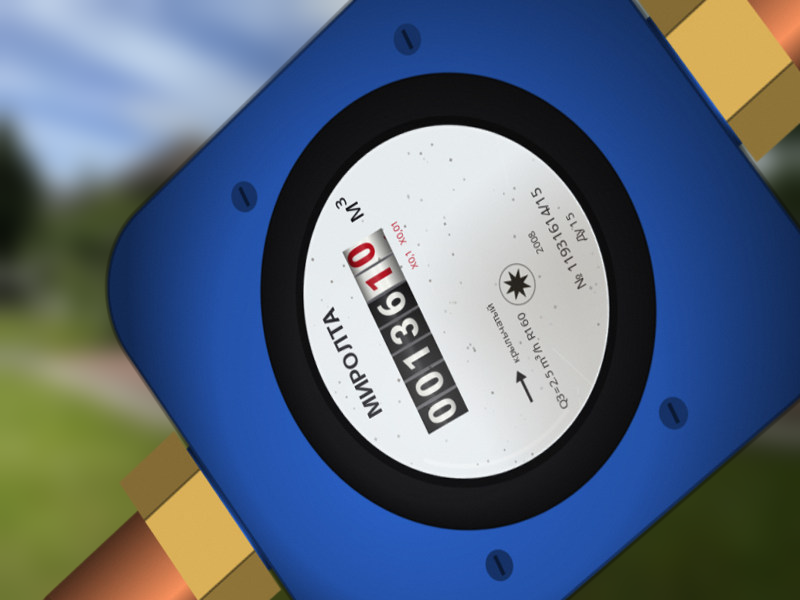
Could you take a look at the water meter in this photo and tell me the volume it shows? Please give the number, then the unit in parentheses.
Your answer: 136.10 (m³)
